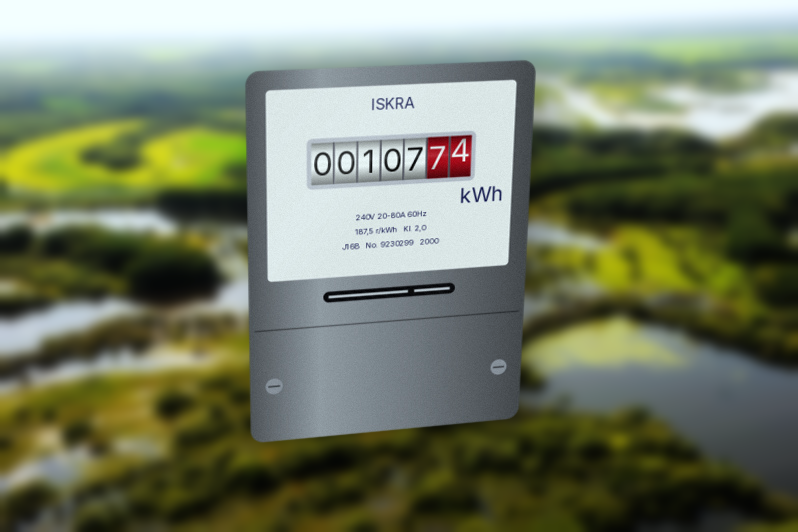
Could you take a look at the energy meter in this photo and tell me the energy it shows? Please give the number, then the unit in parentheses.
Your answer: 107.74 (kWh)
